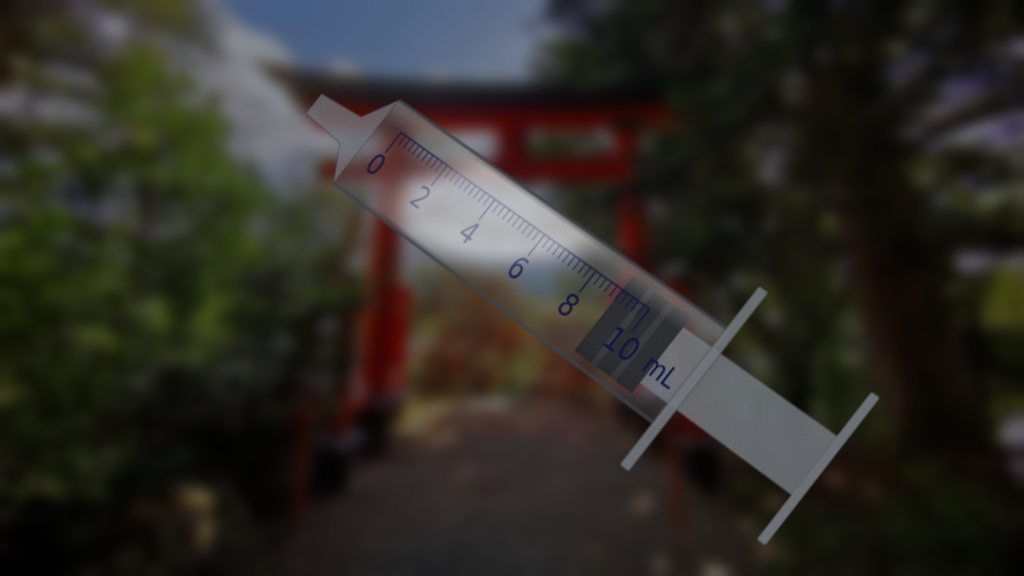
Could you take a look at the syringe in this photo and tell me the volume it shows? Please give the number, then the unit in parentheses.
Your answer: 9 (mL)
